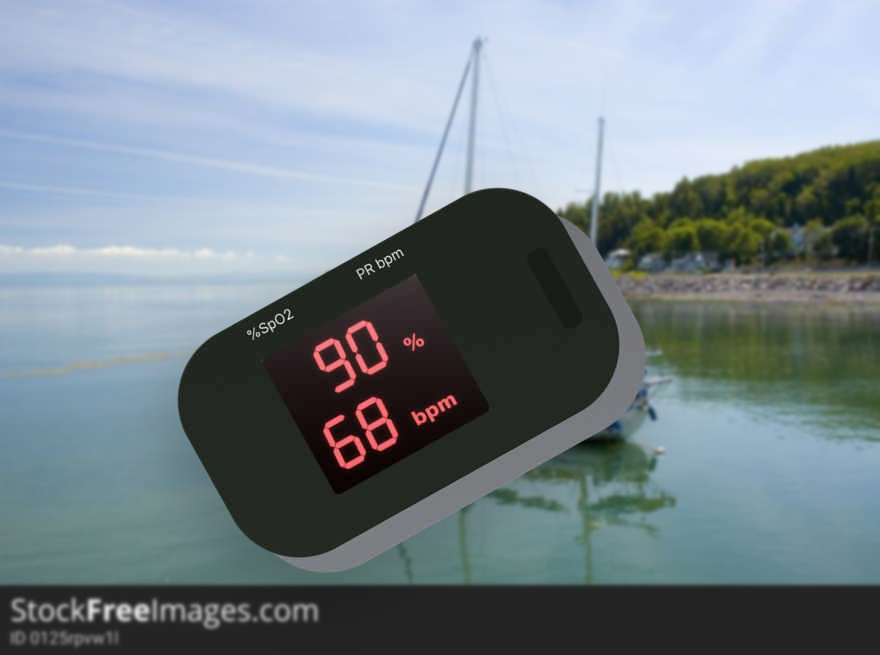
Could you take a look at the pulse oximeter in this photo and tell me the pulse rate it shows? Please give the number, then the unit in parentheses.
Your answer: 68 (bpm)
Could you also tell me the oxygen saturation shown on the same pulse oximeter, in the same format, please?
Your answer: 90 (%)
